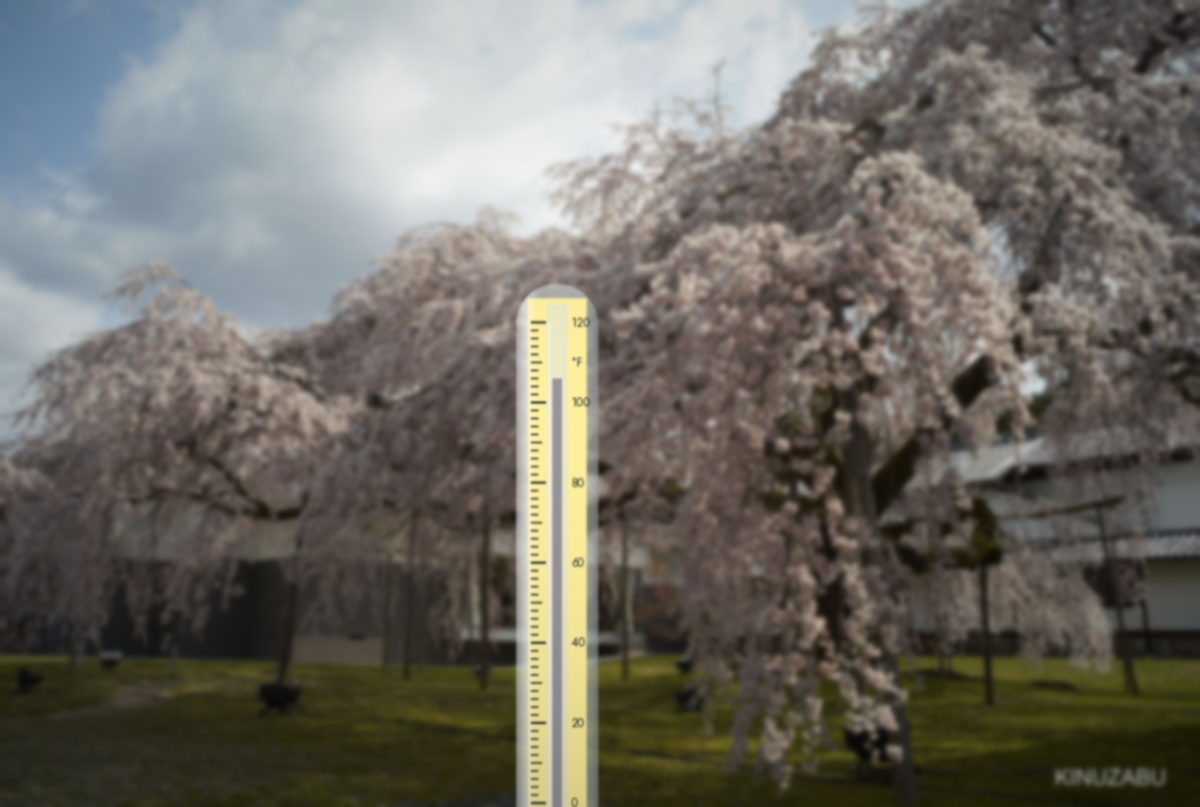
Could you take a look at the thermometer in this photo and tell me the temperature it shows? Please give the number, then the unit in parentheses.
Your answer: 106 (°F)
